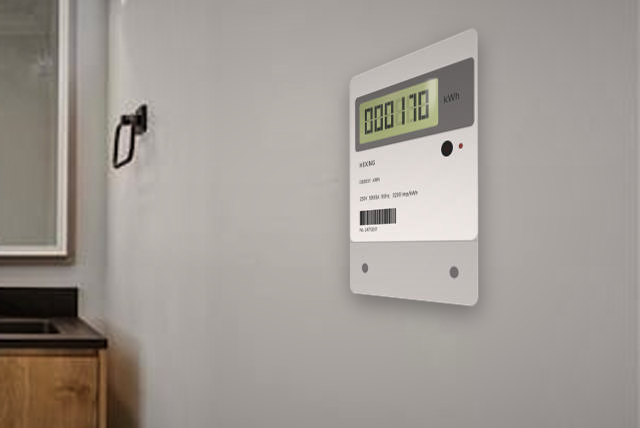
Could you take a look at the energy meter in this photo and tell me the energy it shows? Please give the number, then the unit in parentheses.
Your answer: 170 (kWh)
